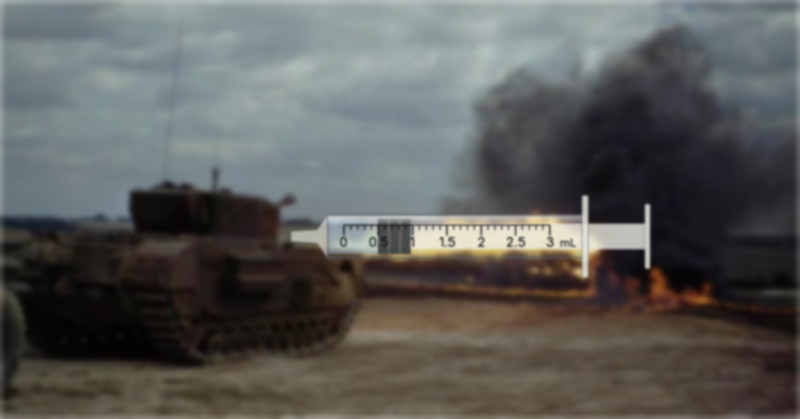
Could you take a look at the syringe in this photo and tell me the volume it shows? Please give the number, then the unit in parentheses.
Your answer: 0.5 (mL)
